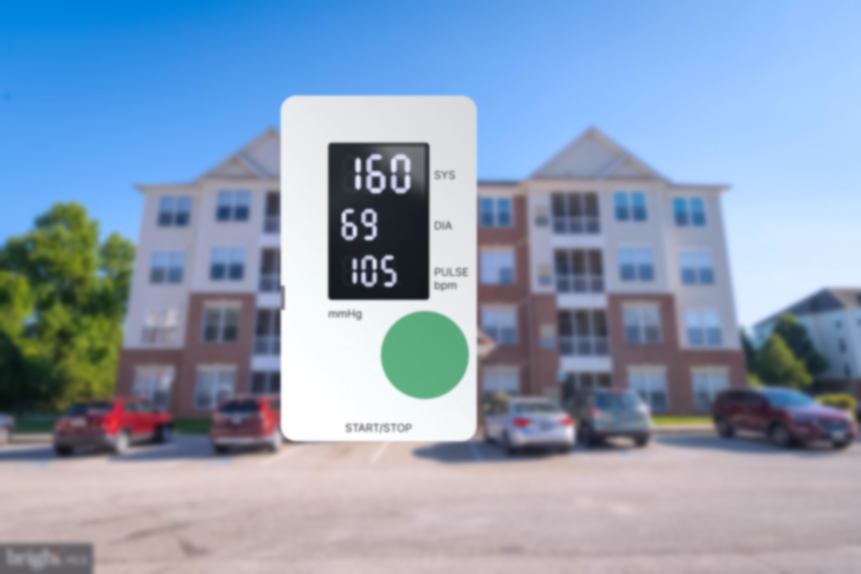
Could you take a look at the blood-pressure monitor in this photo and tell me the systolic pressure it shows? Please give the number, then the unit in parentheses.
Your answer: 160 (mmHg)
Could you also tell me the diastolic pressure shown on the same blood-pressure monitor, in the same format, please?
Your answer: 69 (mmHg)
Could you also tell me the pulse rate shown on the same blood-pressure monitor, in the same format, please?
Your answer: 105 (bpm)
